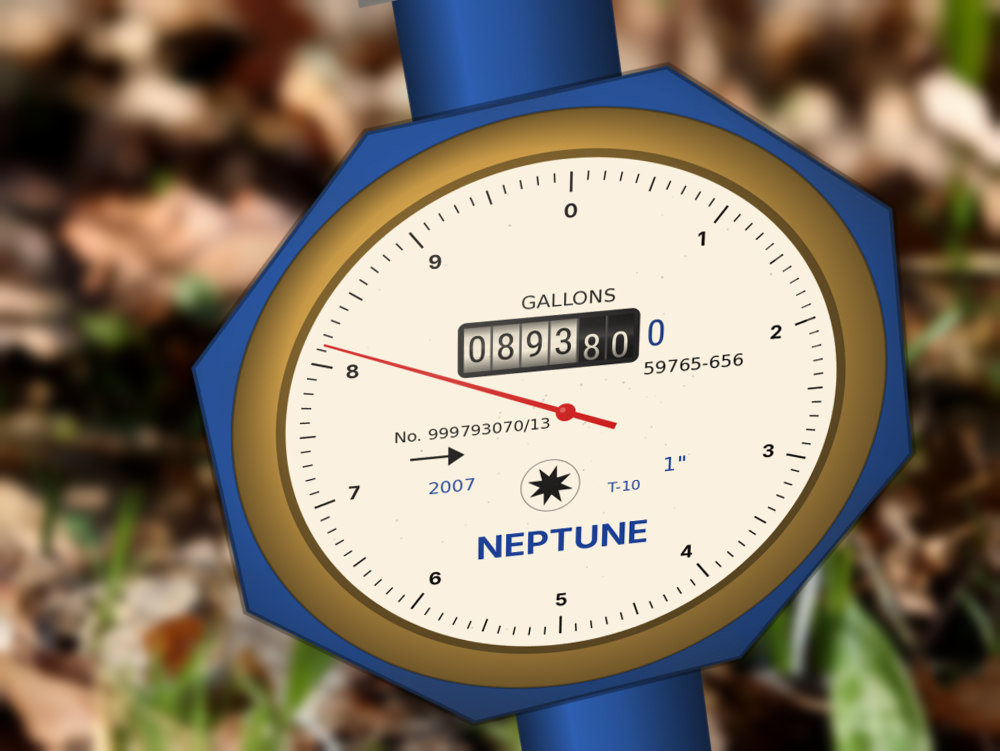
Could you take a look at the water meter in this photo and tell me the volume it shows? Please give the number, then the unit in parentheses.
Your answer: 893798.1 (gal)
